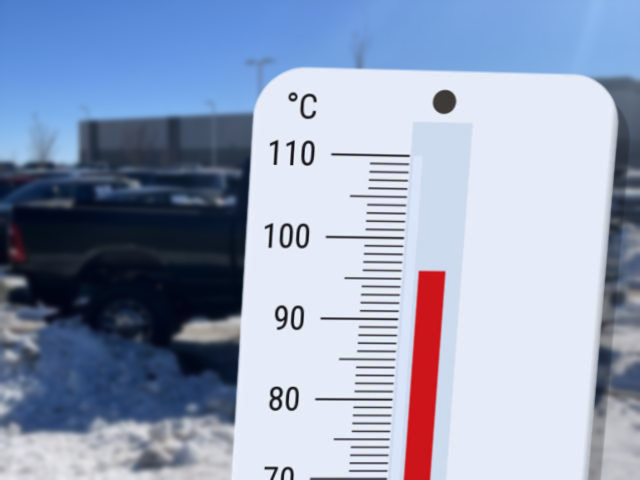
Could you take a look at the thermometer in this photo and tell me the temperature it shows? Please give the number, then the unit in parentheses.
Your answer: 96 (°C)
